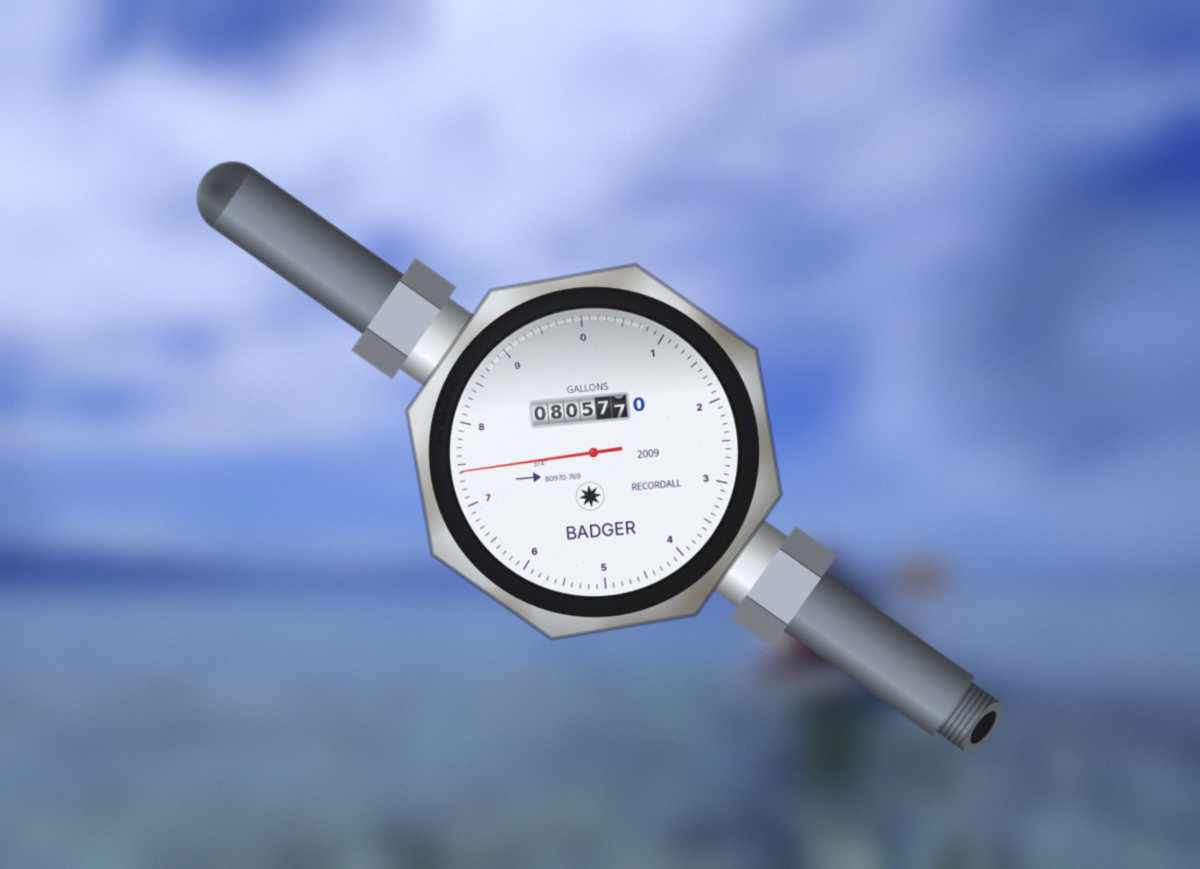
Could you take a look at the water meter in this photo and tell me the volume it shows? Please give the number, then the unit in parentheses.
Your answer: 805767.4 (gal)
